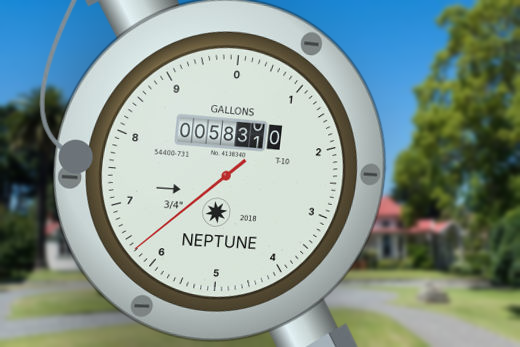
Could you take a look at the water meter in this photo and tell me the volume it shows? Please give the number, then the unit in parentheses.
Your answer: 58306.3 (gal)
